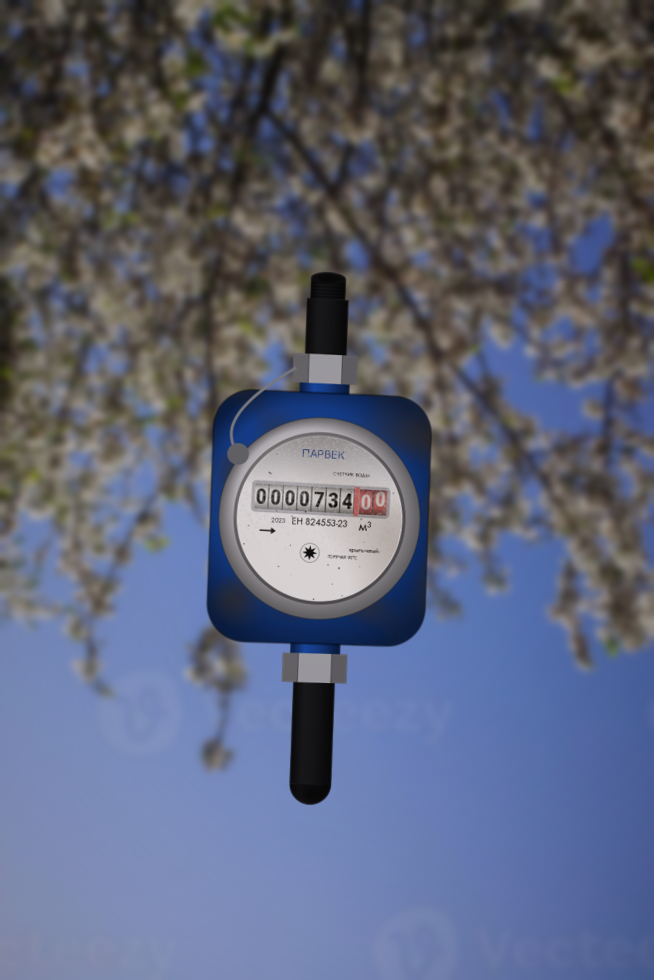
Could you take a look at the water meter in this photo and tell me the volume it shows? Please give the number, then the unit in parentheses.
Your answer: 734.00 (m³)
